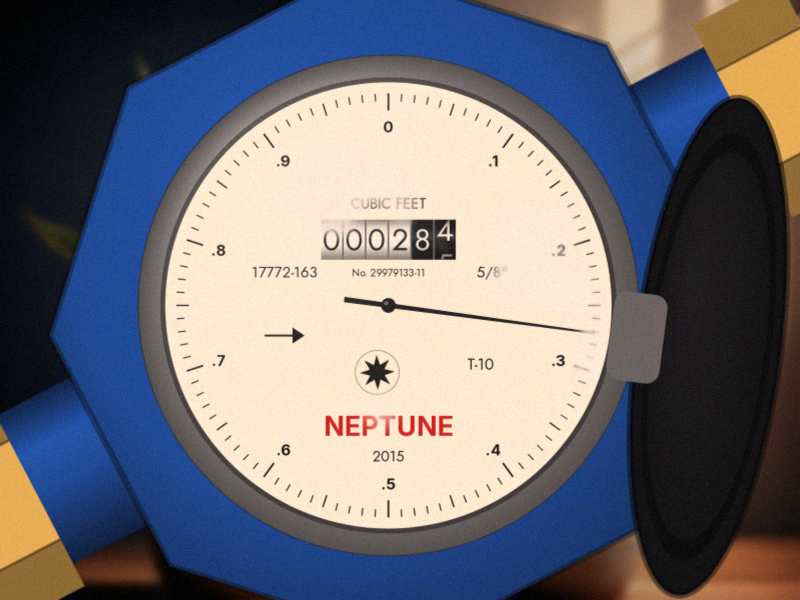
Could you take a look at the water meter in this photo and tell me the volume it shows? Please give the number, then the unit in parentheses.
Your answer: 284.27 (ft³)
